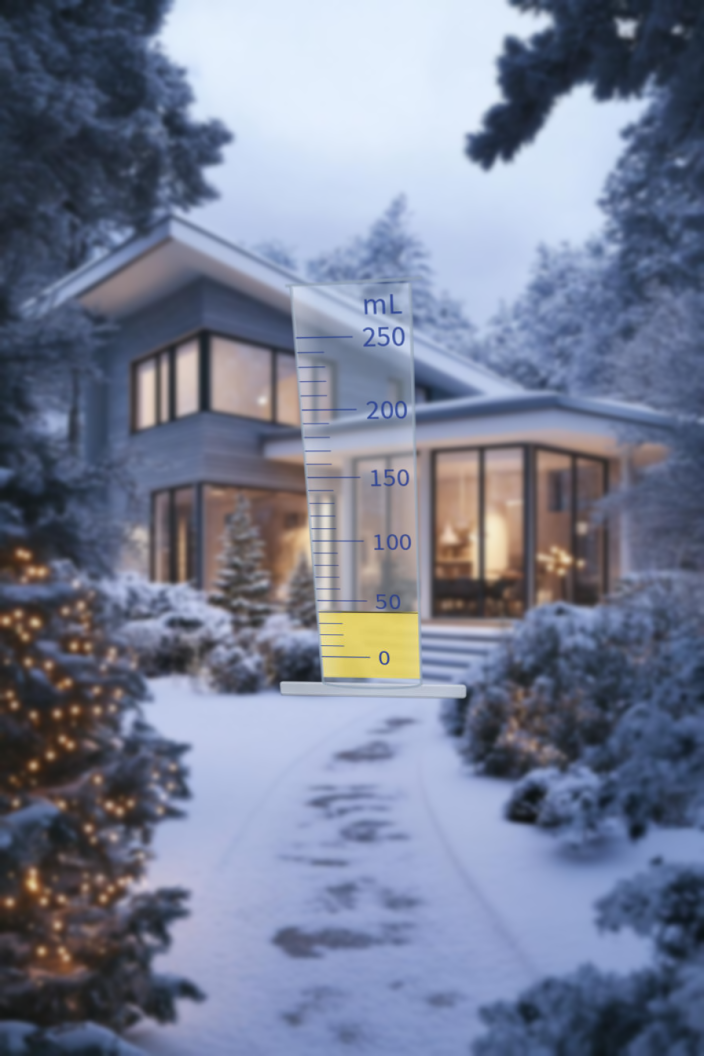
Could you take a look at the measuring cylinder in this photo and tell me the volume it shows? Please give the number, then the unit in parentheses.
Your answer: 40 (mL)
